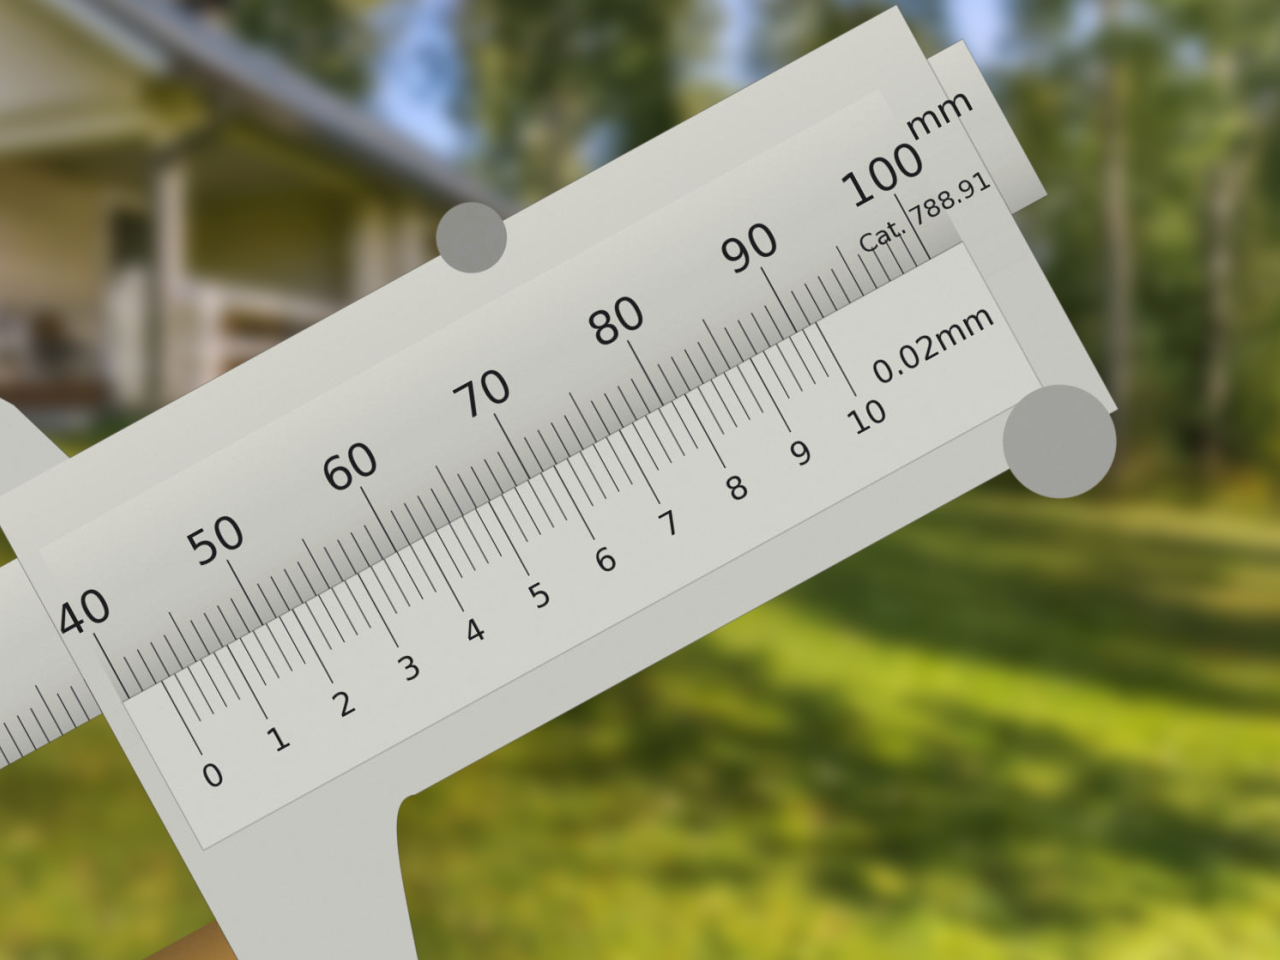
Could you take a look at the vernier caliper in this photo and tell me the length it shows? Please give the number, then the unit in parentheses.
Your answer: 42.4 (mm)
